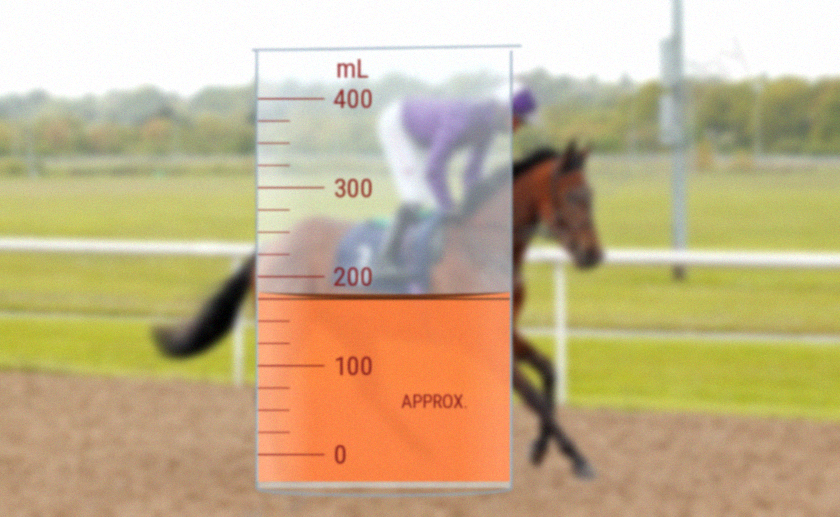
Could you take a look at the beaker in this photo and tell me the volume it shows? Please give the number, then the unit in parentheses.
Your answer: 175 (mL)
